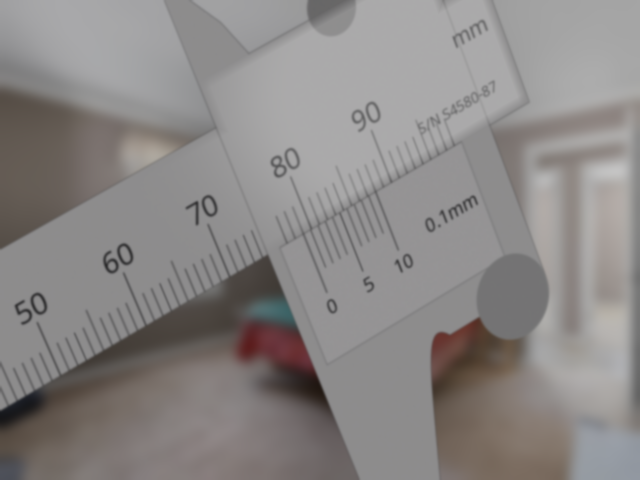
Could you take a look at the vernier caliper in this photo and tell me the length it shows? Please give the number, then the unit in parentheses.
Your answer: 79.0 (mm)
